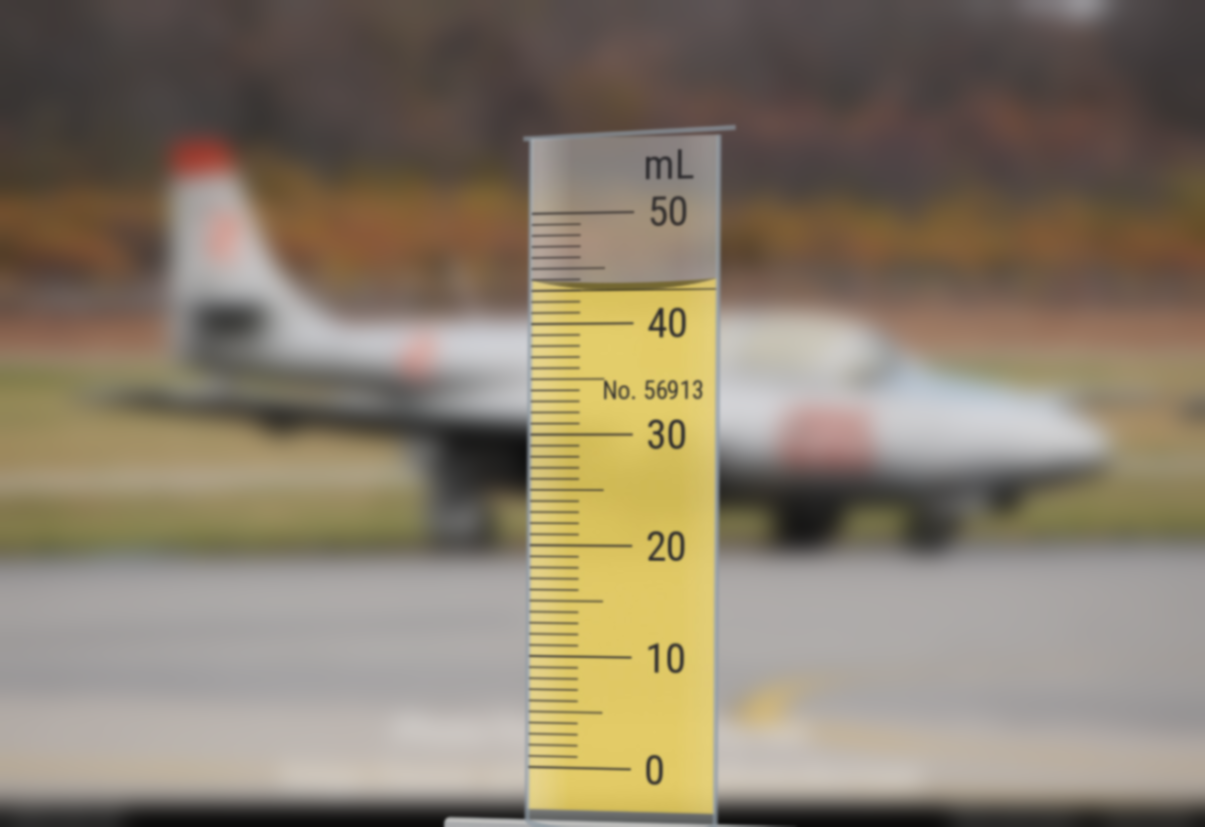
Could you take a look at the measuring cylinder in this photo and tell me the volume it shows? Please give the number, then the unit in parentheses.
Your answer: 43 (mL)
